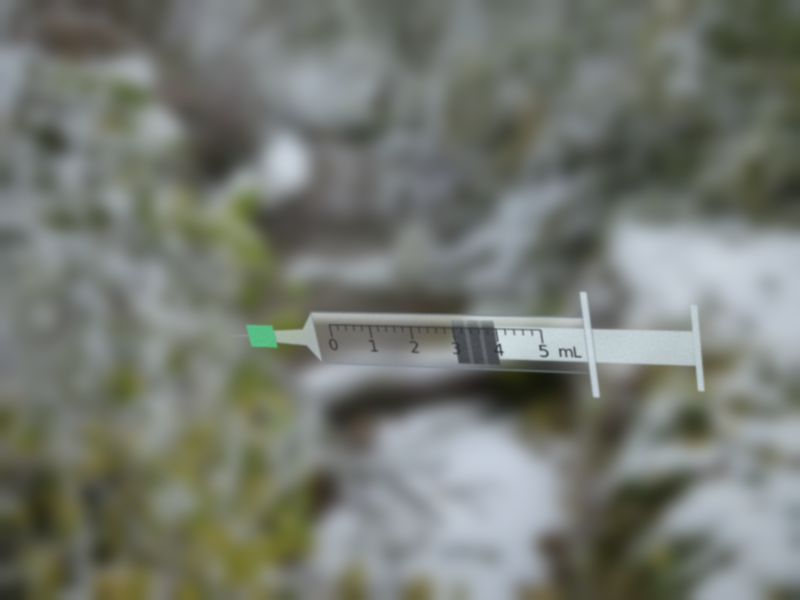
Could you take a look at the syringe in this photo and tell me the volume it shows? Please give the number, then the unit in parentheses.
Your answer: 3 (mL)
